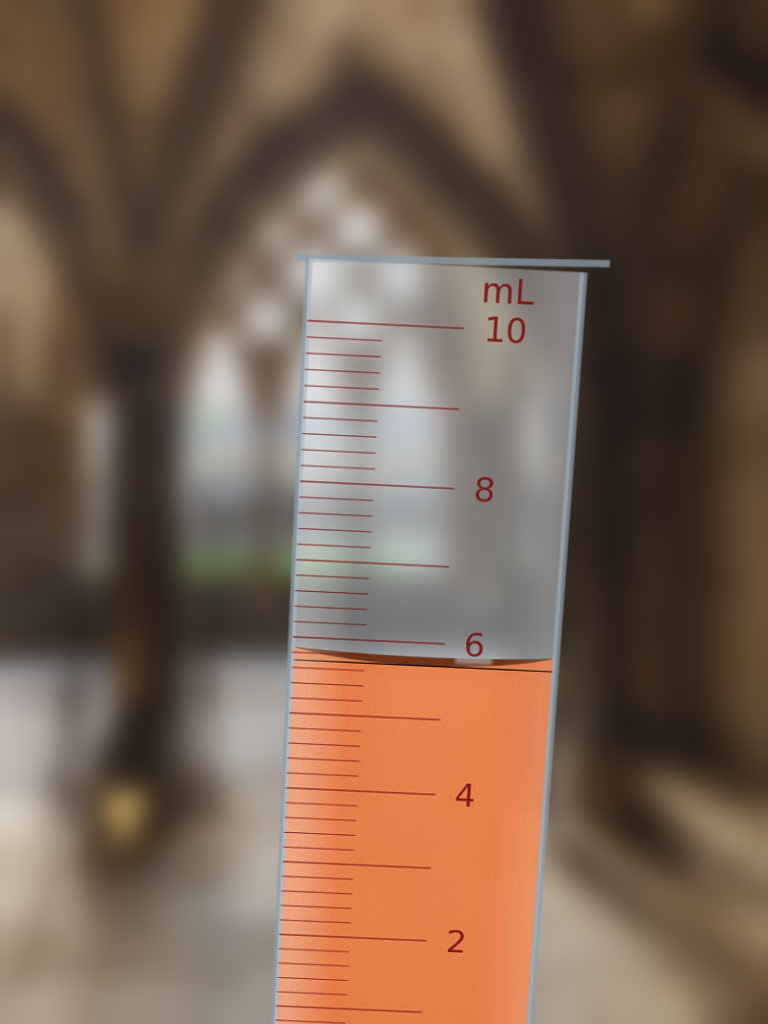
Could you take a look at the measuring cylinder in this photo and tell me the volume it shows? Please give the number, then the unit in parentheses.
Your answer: 5.7 (mL)
